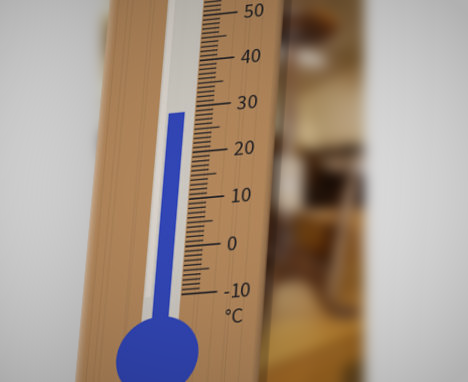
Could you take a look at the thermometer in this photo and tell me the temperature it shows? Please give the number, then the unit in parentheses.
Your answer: 29 (°C)
